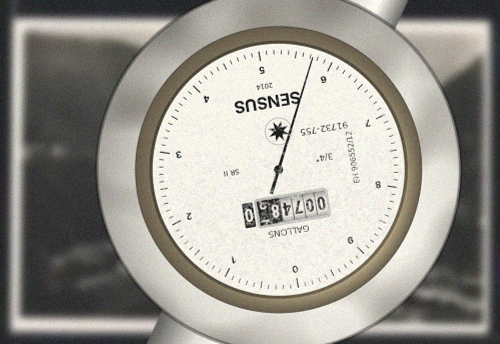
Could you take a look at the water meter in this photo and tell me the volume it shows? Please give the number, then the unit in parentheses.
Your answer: 74825.7 (gal)
